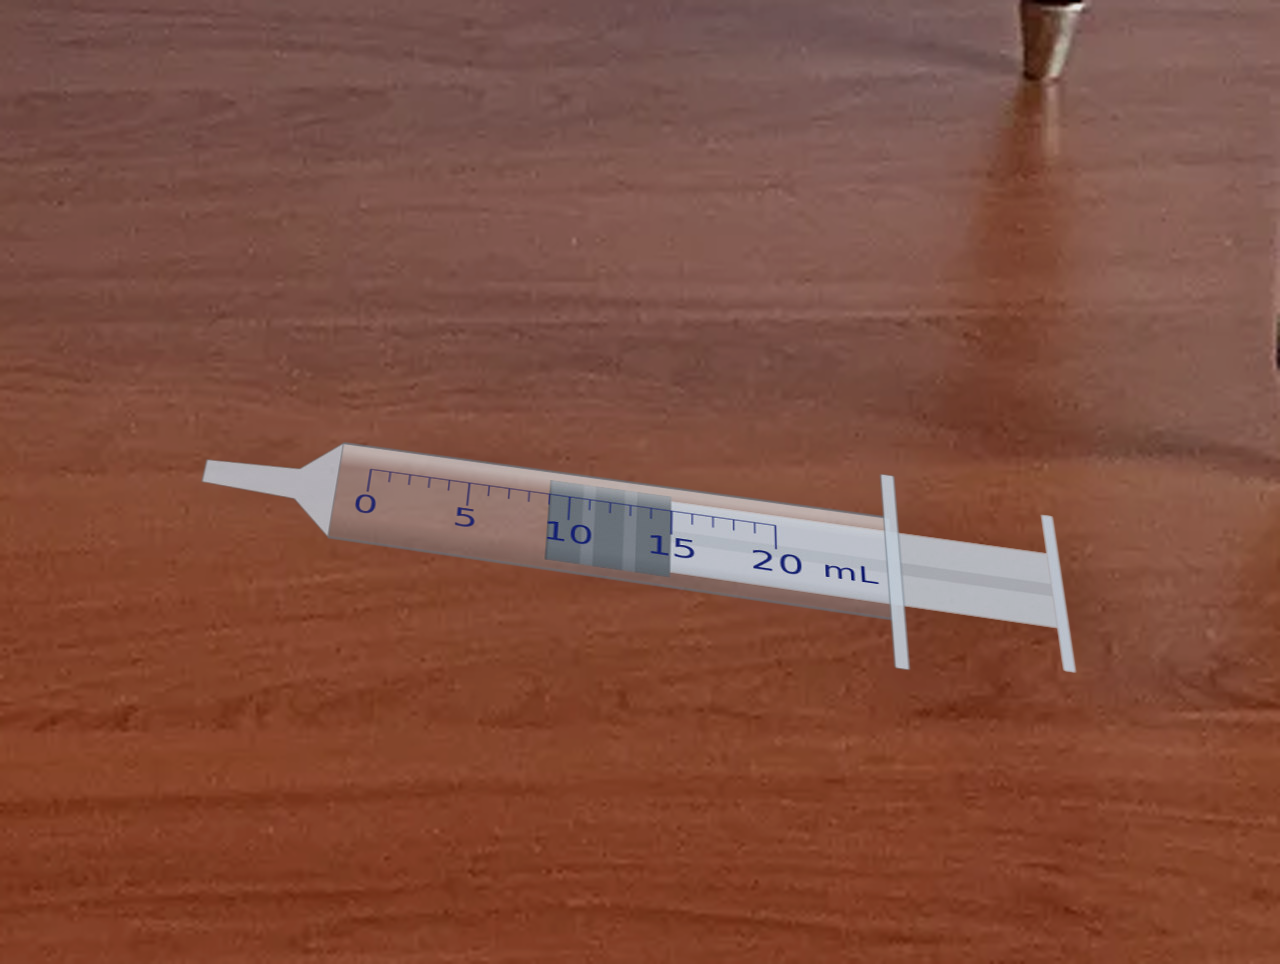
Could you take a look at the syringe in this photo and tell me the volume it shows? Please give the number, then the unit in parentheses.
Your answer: 9 (mL)
